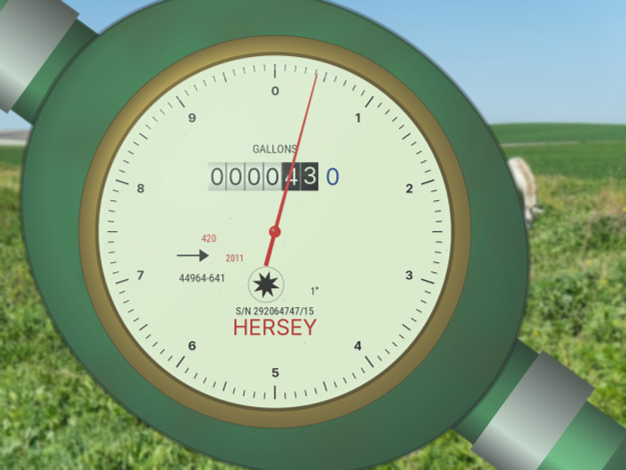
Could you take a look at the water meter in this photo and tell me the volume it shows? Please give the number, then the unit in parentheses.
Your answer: 430.4 (gal)
